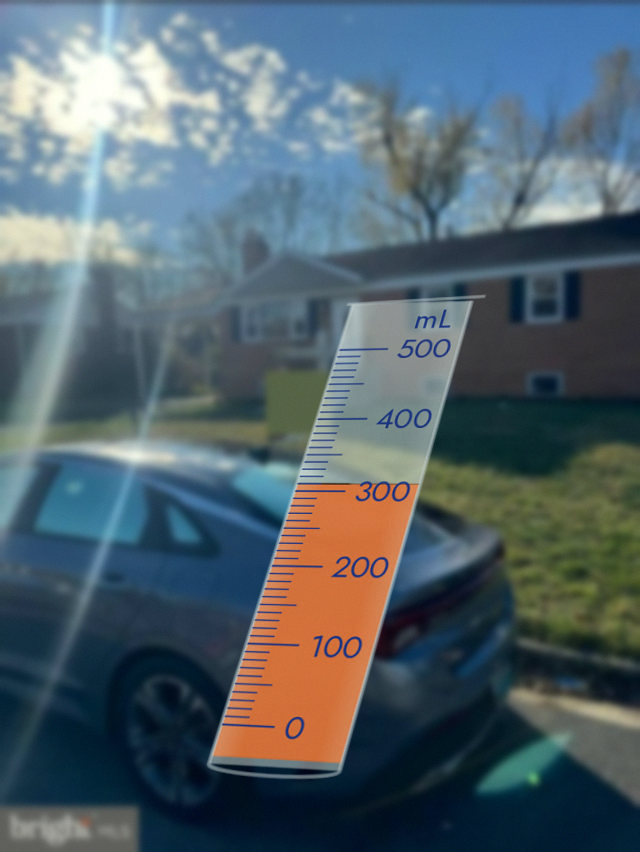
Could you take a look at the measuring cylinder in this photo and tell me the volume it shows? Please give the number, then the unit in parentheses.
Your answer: 310 (mL)
